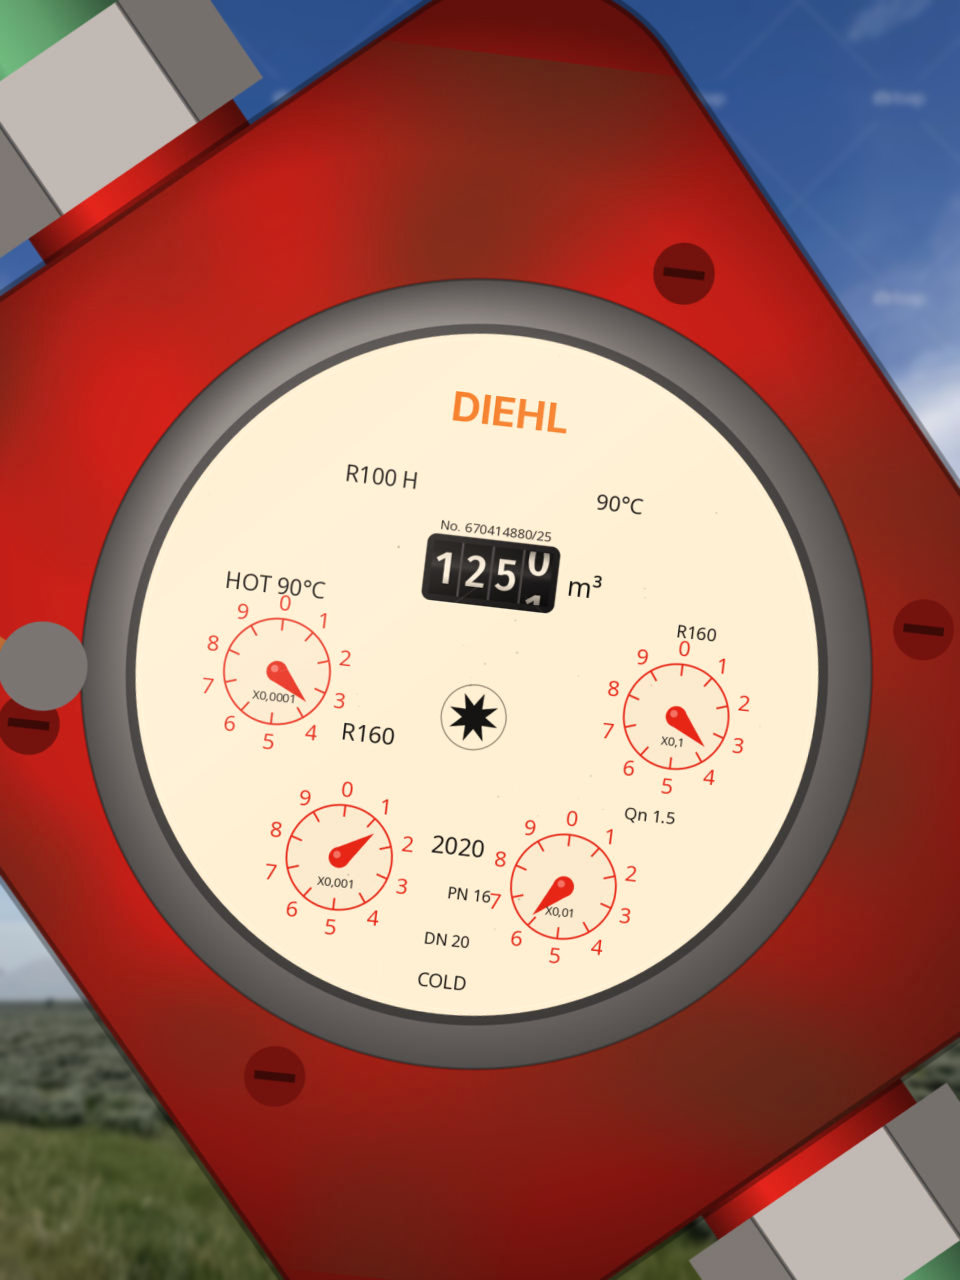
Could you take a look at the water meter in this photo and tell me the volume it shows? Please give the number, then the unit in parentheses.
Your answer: 1250.3613 (m³)
